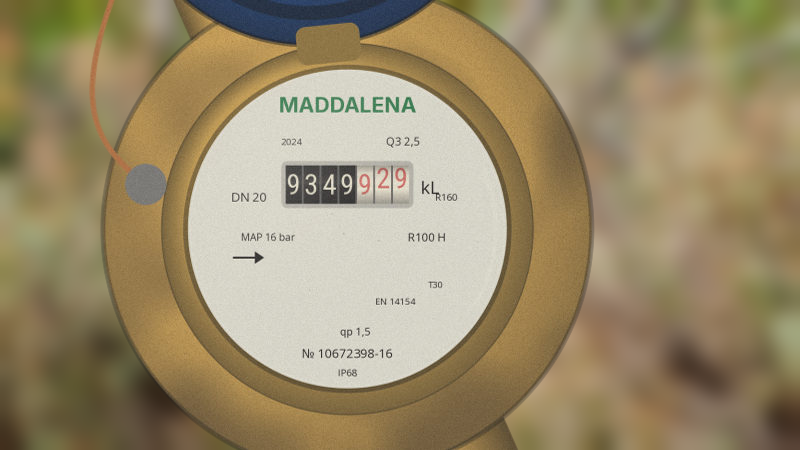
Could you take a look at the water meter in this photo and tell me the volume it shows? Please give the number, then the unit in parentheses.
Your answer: 9349.929 (kL)
